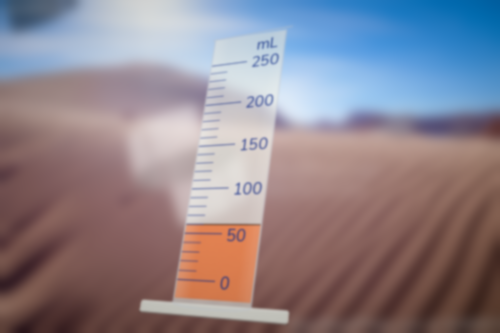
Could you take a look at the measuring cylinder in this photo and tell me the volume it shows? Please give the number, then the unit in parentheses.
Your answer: 60 (mL)
